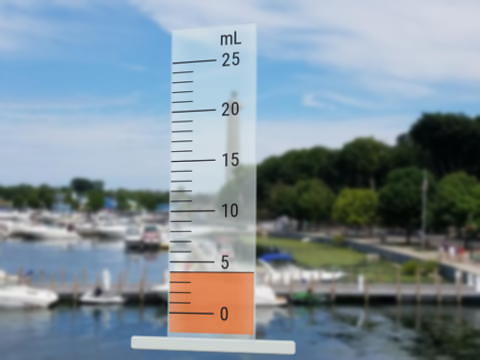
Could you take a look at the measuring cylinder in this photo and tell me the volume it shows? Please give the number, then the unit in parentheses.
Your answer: 4 (mL)
